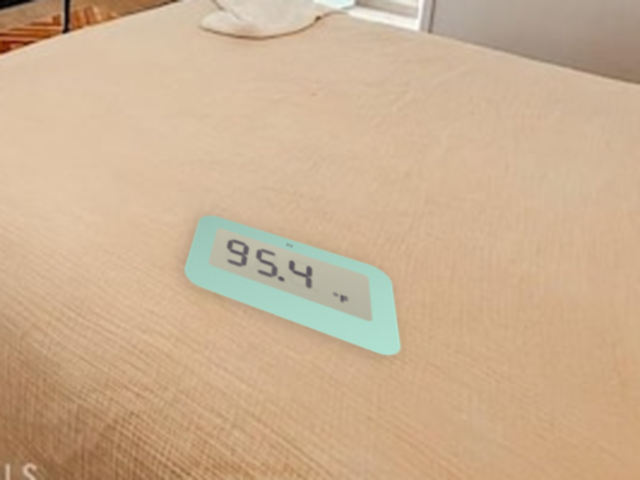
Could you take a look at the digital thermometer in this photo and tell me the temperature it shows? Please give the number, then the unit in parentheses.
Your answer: 95.4 (°F)
